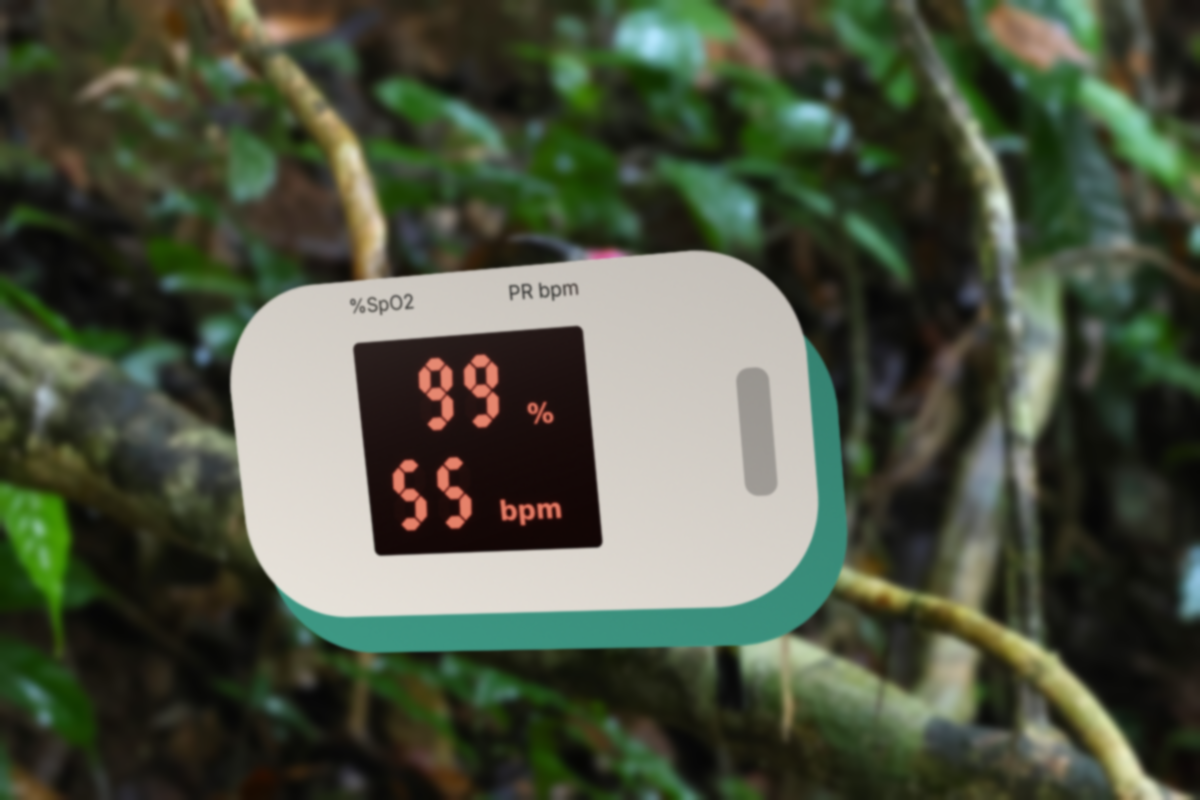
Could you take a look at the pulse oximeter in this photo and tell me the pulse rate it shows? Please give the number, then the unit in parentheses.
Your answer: 55 (bpm)
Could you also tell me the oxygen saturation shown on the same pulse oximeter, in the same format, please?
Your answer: 99 (%)
